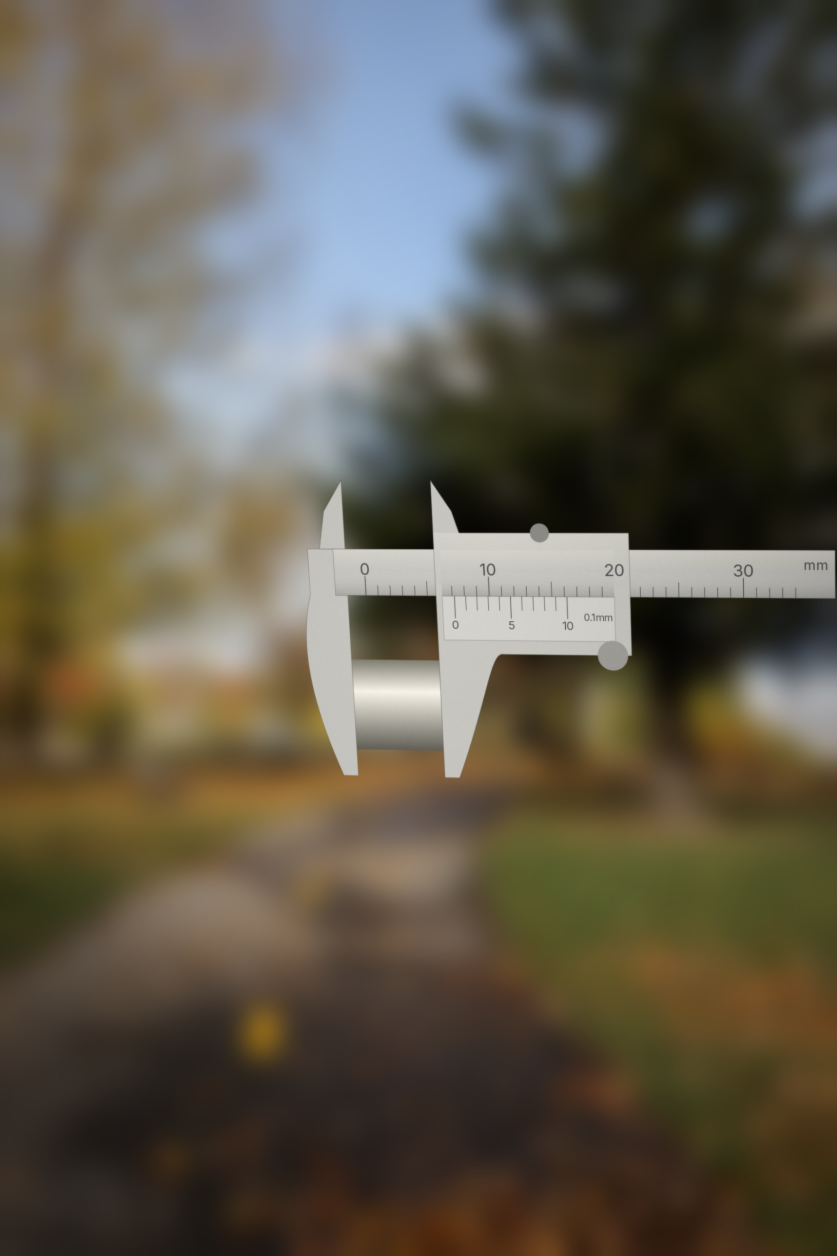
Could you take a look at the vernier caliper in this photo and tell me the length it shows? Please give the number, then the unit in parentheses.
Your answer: 7.2 (mm)
